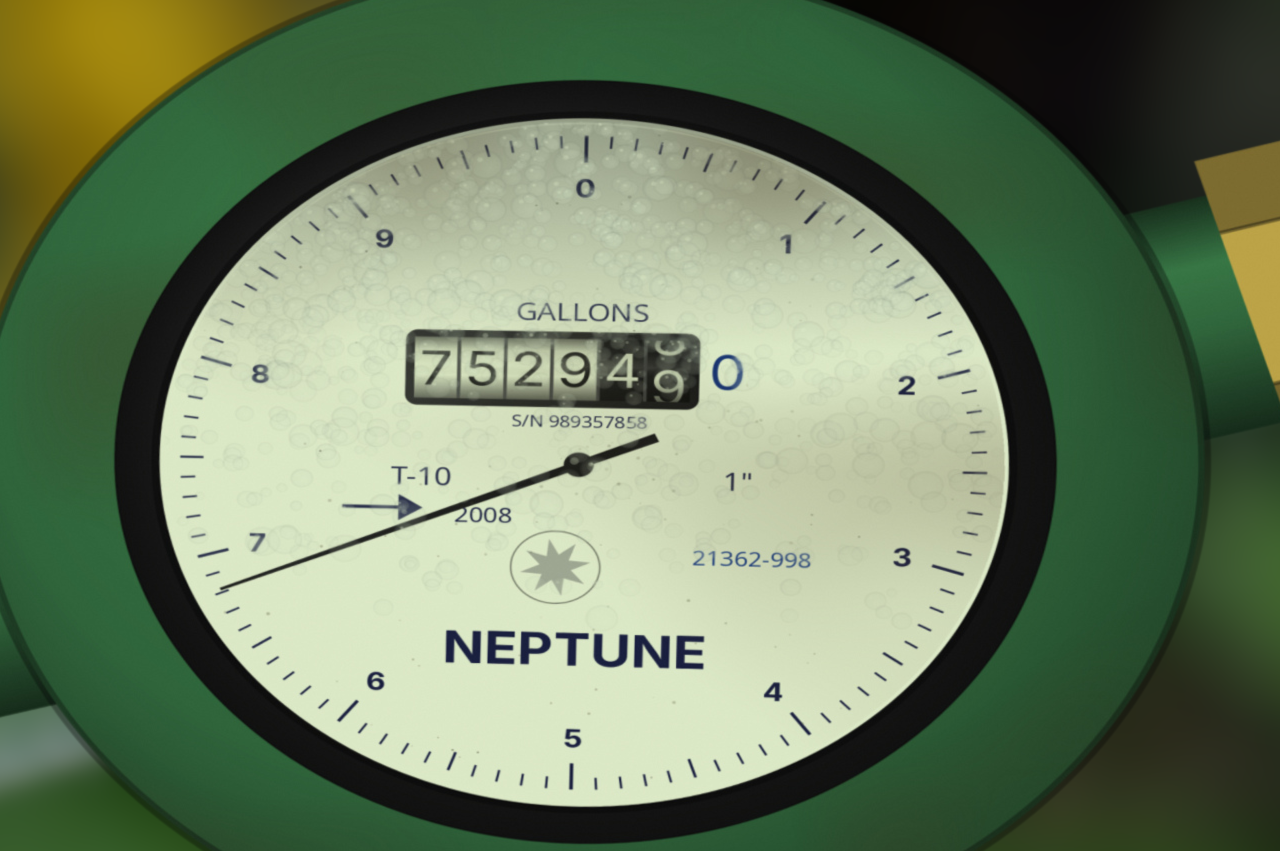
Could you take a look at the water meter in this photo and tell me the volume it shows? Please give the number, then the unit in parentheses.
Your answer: 7529486.8 (gal)
